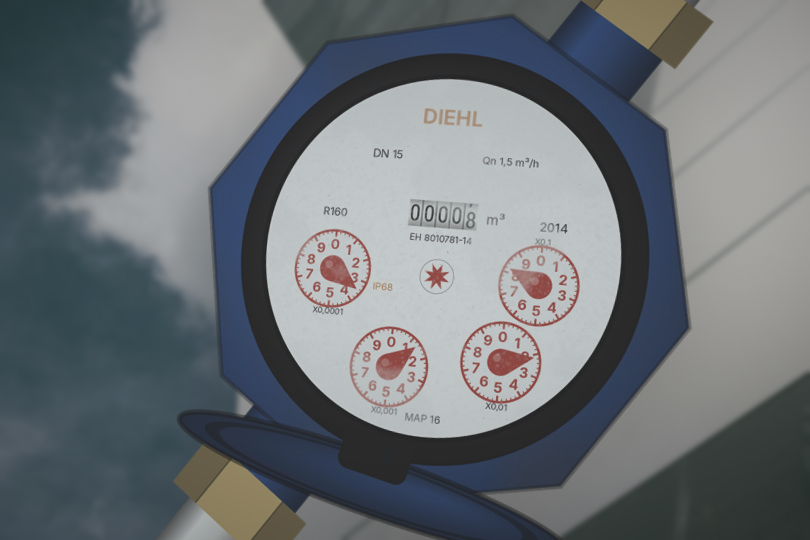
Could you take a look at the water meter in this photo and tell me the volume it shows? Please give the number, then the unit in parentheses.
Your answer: 7.8213 (m³)
